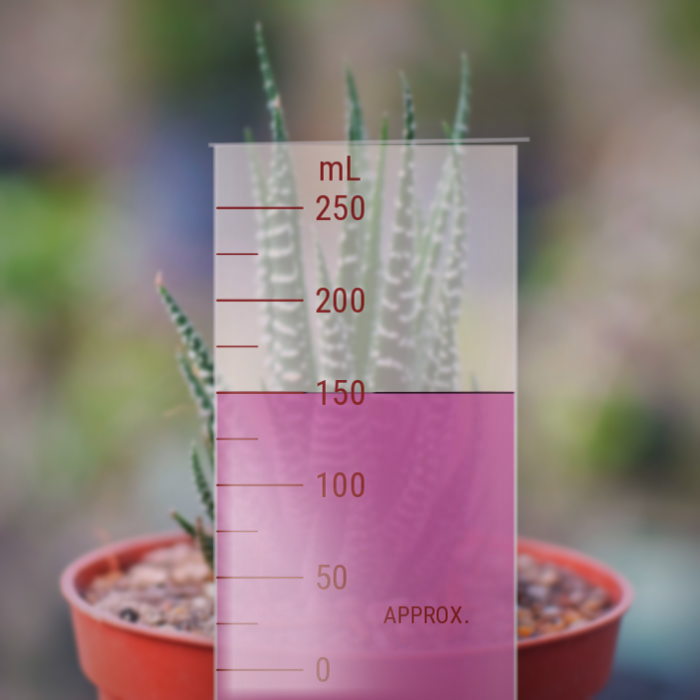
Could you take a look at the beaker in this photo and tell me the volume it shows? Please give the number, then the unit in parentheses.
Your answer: 150 (mL)
